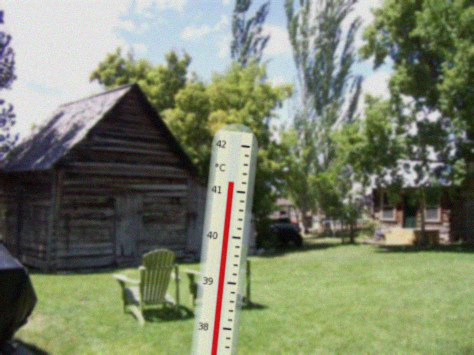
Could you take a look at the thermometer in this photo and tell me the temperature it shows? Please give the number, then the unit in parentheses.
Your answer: 41.2 (°C)
